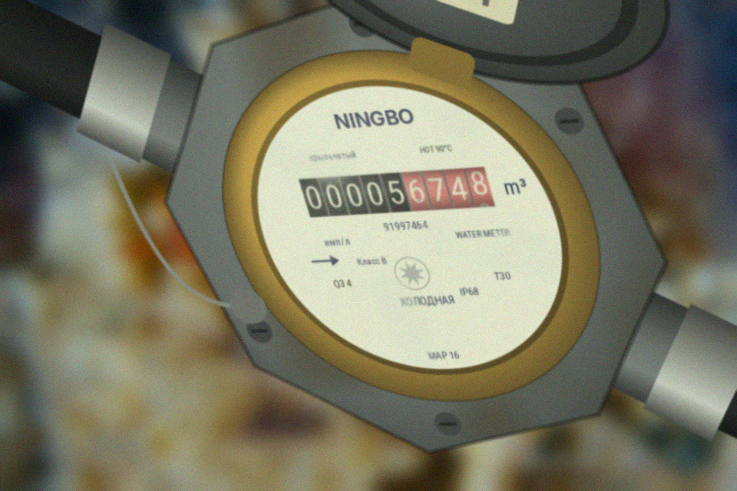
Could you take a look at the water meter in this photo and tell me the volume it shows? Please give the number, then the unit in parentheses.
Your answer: 5.6748 (m³)
